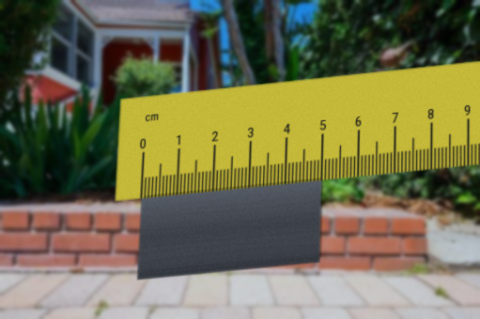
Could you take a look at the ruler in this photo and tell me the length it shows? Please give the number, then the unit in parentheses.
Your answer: 5 (cm)
